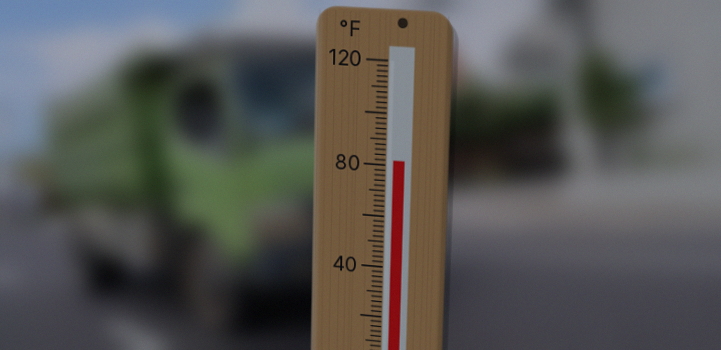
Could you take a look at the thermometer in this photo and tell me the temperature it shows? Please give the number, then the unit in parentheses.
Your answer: 82 (°F)
